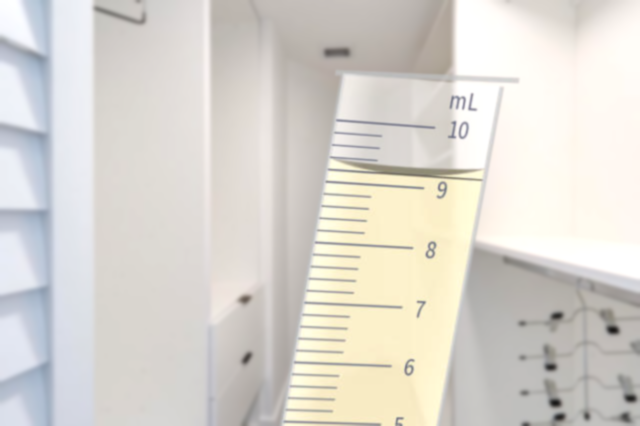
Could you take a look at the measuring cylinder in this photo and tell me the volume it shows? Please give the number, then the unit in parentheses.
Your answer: 9.2 (mL)
